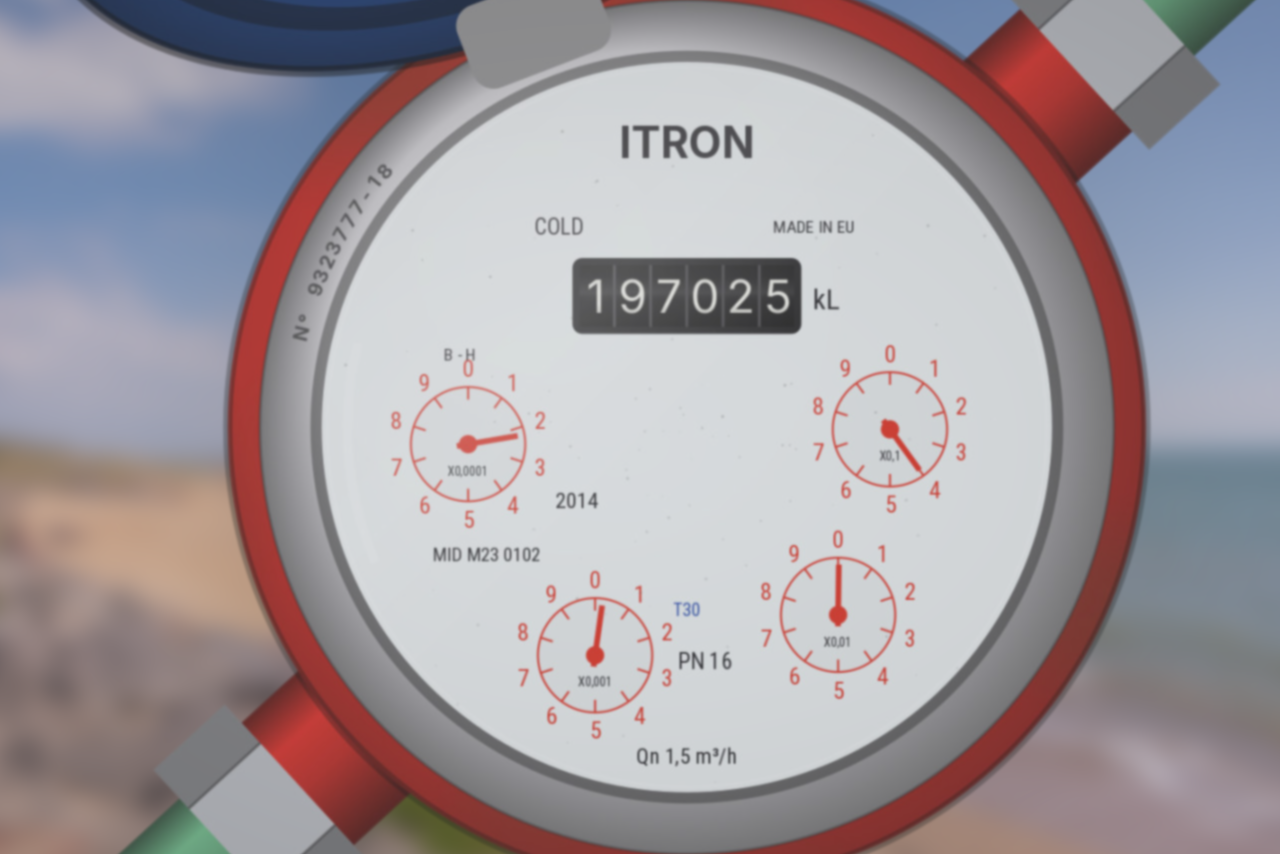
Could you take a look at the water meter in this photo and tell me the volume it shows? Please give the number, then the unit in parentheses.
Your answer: 197025.4002 (kL)
